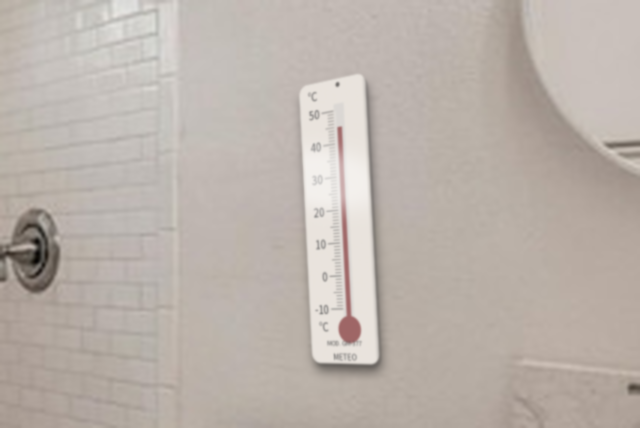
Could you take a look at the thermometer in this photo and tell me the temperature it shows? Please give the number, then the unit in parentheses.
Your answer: 45 (°C)
